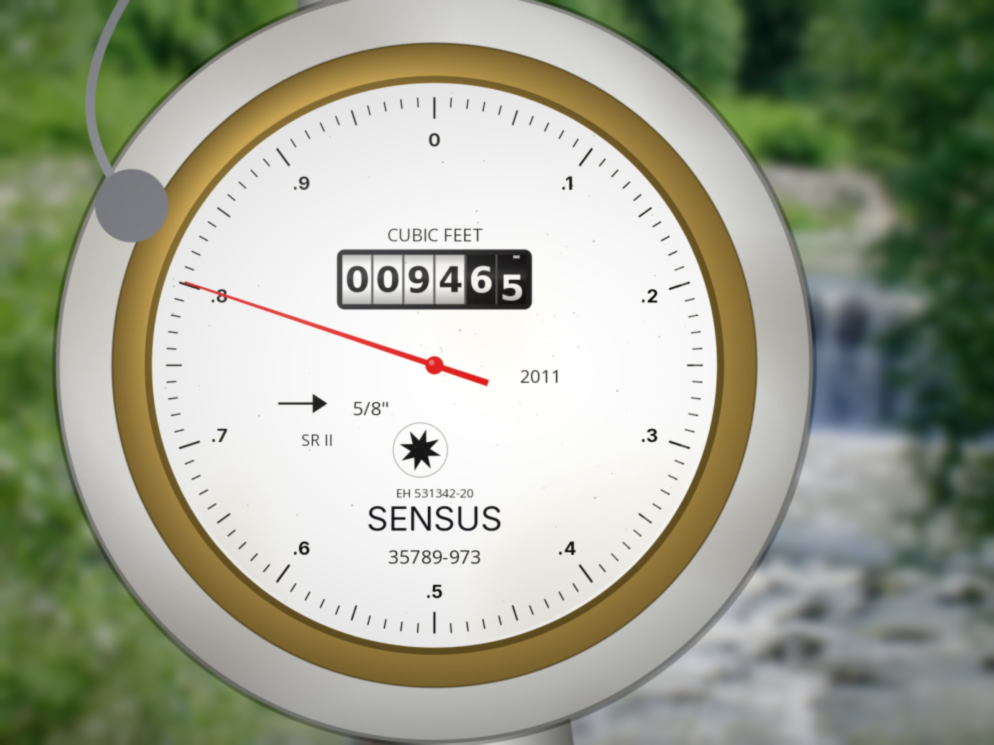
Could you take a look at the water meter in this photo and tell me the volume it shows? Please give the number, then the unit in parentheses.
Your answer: 9464.80 (ft³)
